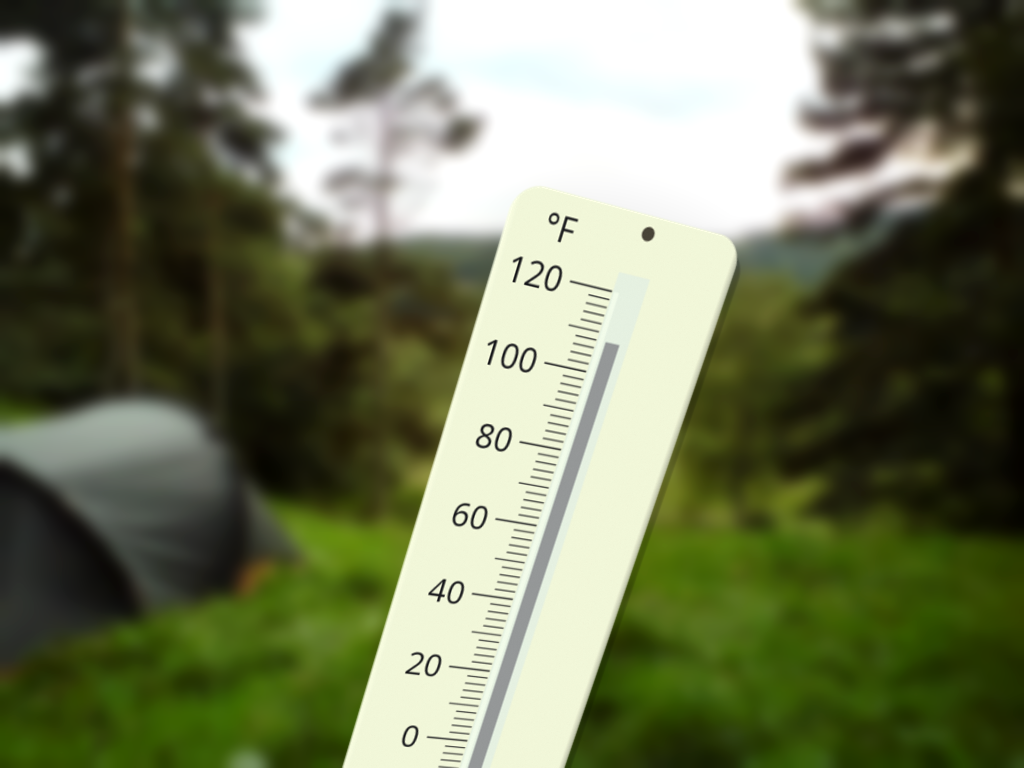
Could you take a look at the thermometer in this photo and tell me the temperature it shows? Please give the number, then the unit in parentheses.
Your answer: 108 (°F)
